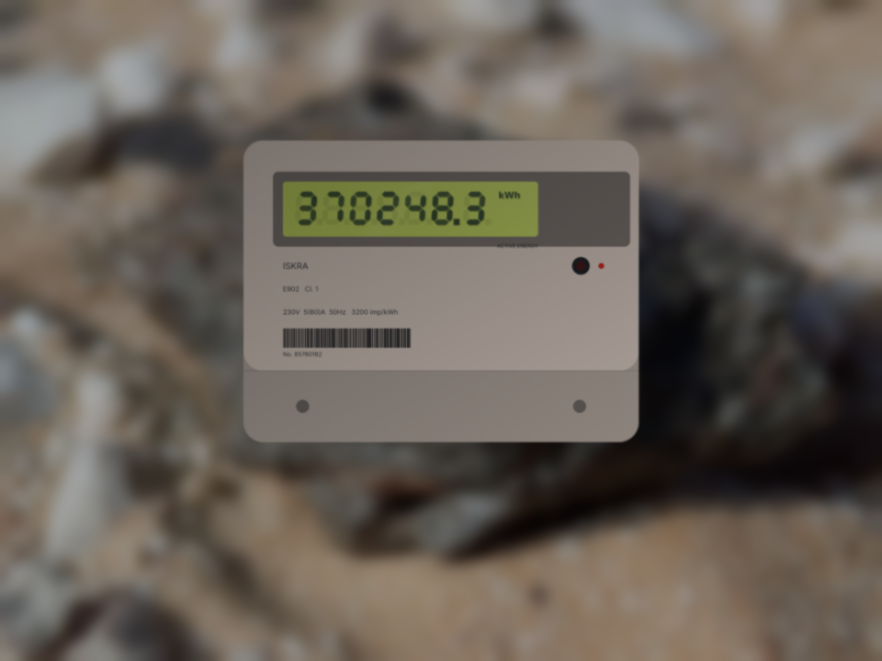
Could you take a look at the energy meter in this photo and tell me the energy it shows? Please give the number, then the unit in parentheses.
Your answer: 370248.3 (kWh)
